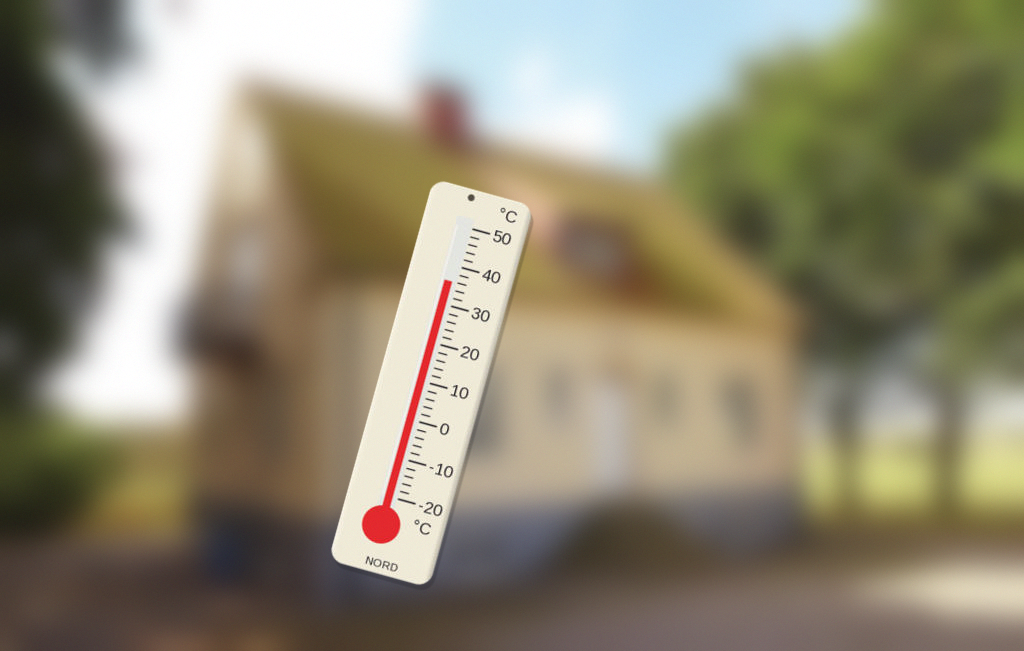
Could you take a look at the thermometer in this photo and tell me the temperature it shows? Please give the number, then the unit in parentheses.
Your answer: 36 (°C)
